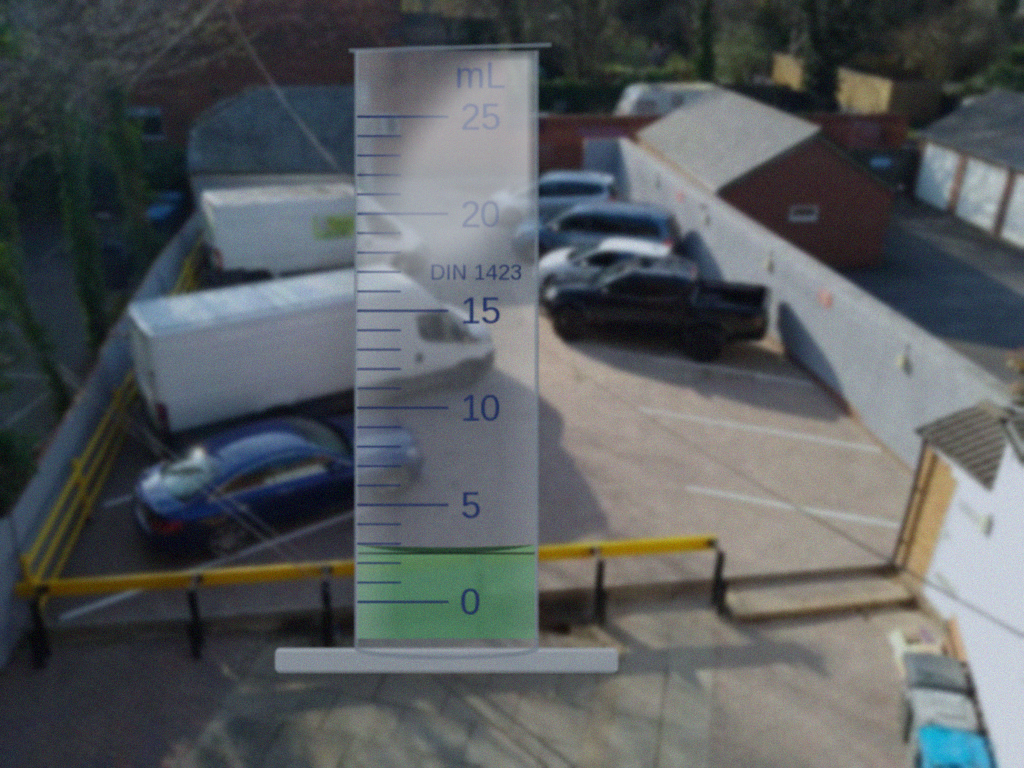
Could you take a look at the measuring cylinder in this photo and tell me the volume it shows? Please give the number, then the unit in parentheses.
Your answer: 2.5 (mL)
